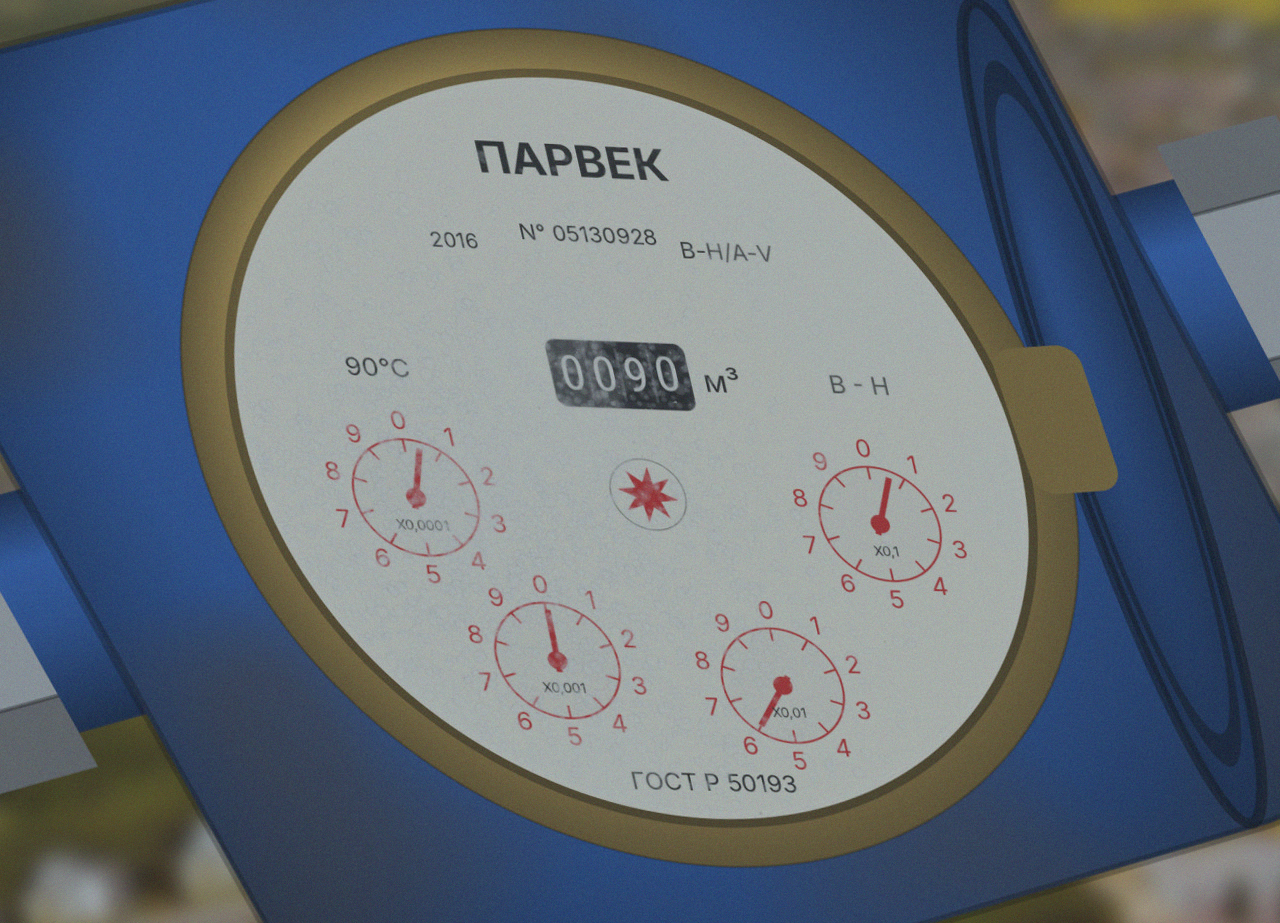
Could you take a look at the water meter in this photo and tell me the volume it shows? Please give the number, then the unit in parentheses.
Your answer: 90.0600 (m³)
